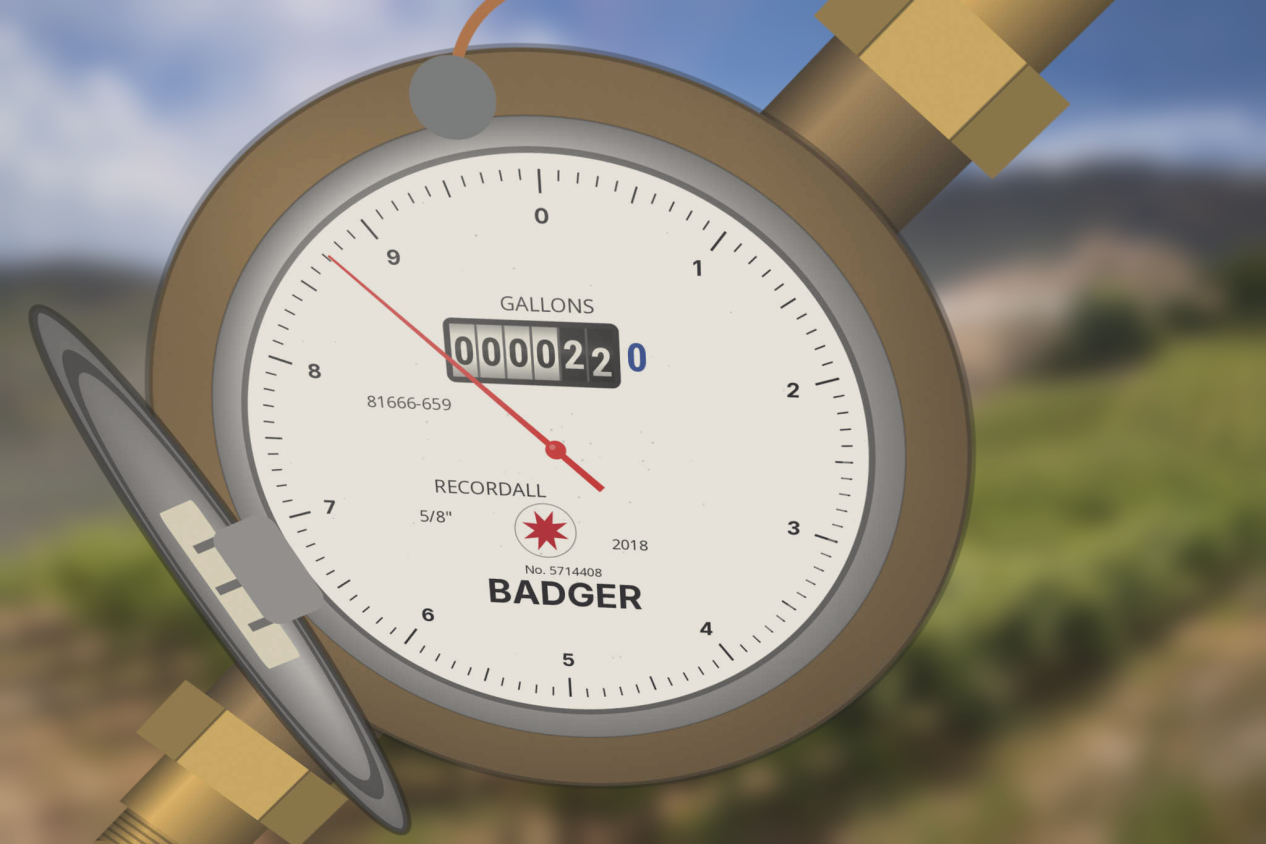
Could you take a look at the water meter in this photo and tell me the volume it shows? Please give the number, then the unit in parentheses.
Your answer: 218.7 (gal)
